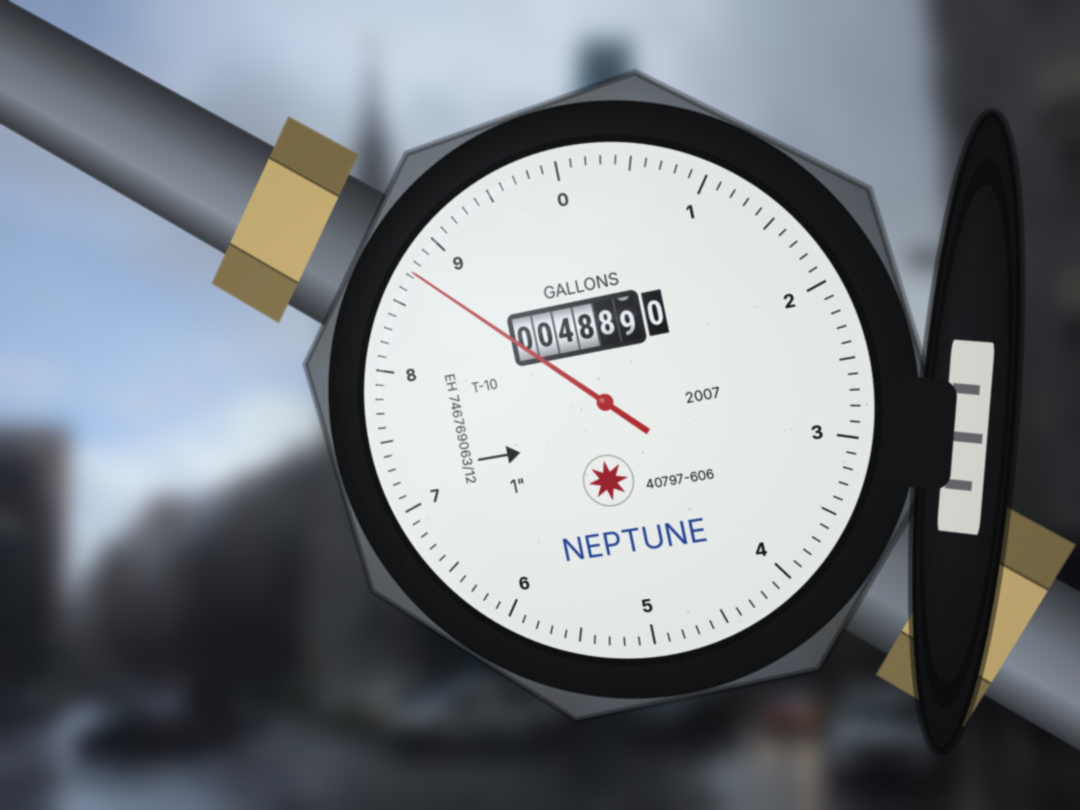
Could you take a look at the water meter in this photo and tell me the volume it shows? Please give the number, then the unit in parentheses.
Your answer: 48888.7 (gal)
